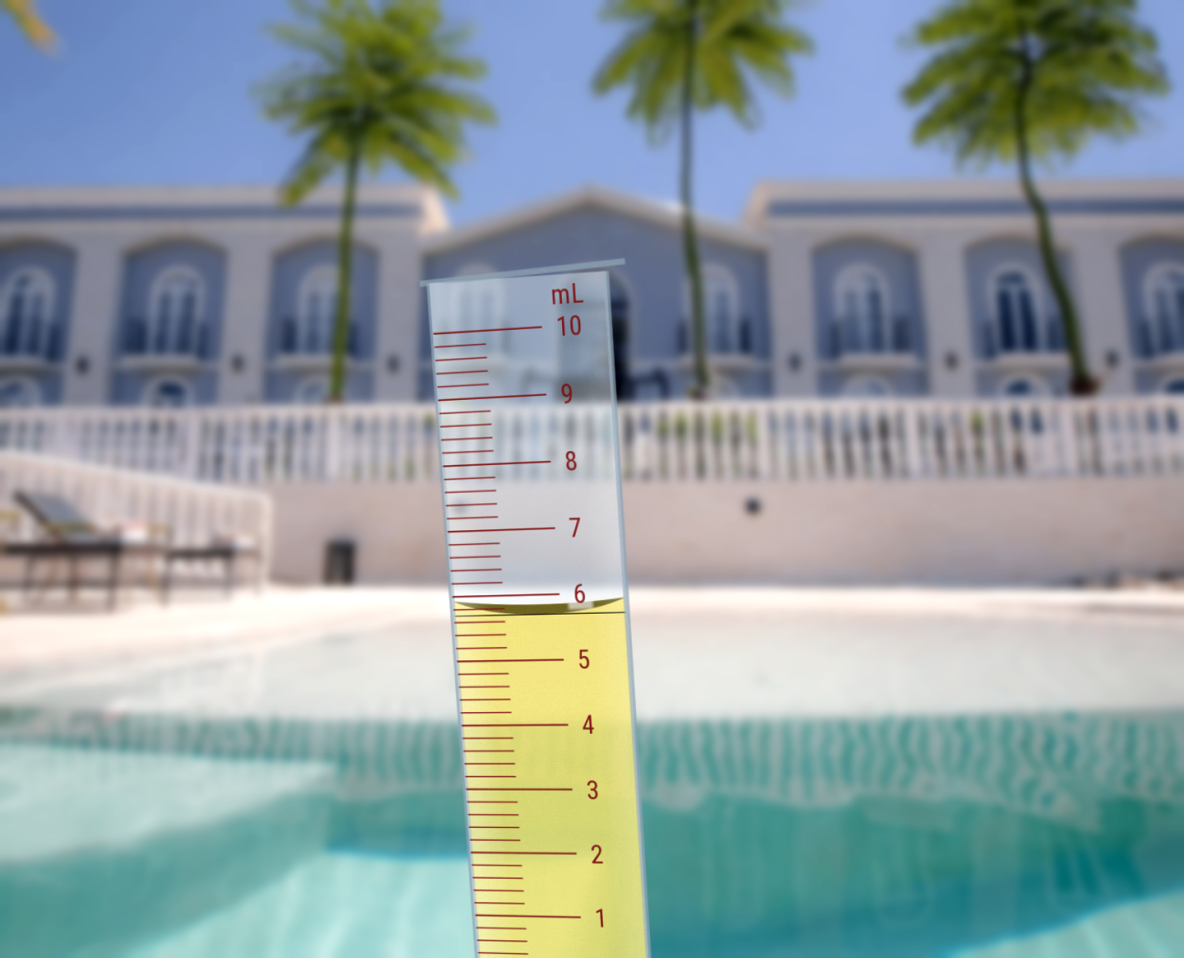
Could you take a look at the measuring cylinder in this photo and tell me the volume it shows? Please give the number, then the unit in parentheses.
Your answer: 5.7 (mL)
